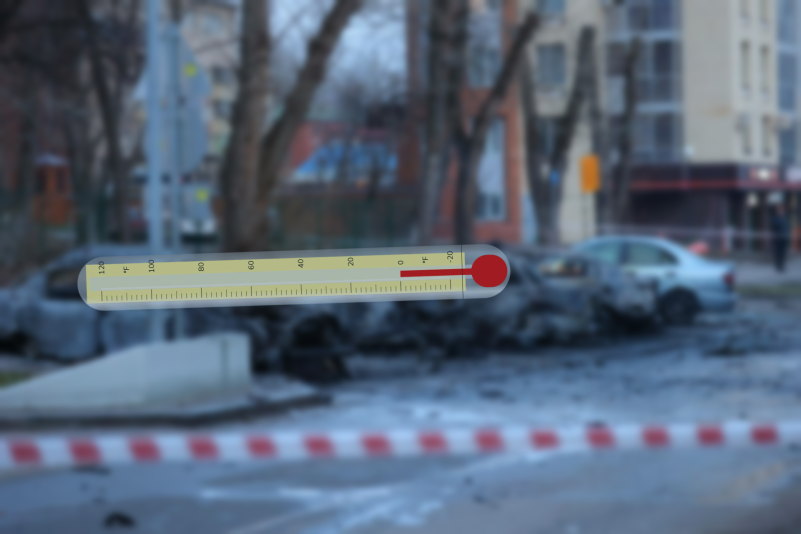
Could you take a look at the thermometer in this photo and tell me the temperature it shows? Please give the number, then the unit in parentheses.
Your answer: 0 (°F)
